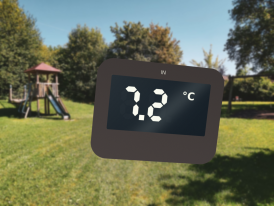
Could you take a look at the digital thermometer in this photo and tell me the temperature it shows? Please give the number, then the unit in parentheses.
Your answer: 7.2 (°C)
